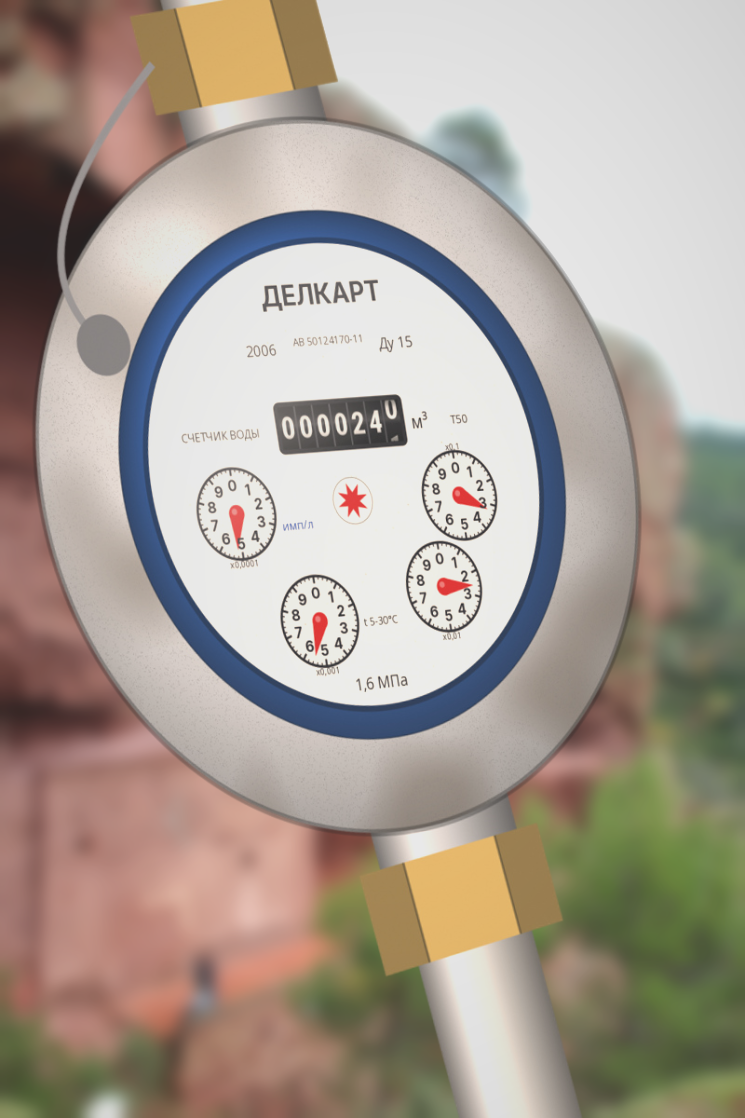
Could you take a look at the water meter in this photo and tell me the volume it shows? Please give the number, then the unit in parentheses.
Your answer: 240.3255 (m³)
